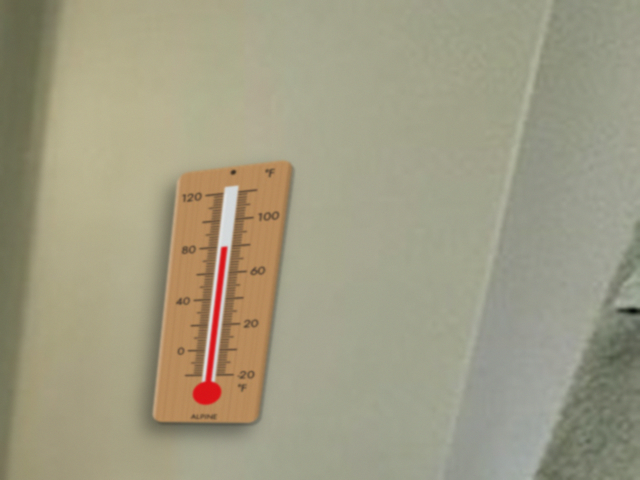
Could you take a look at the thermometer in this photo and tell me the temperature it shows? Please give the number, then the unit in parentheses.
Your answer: 80 (°F)
